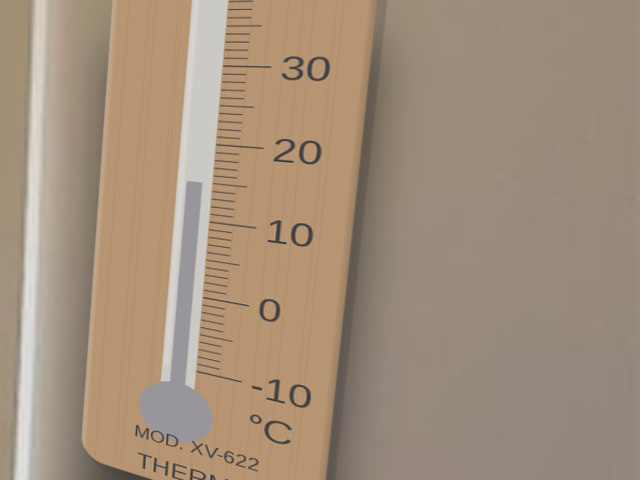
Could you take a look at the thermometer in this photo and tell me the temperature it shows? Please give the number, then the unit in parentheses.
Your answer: 15 (°C)
